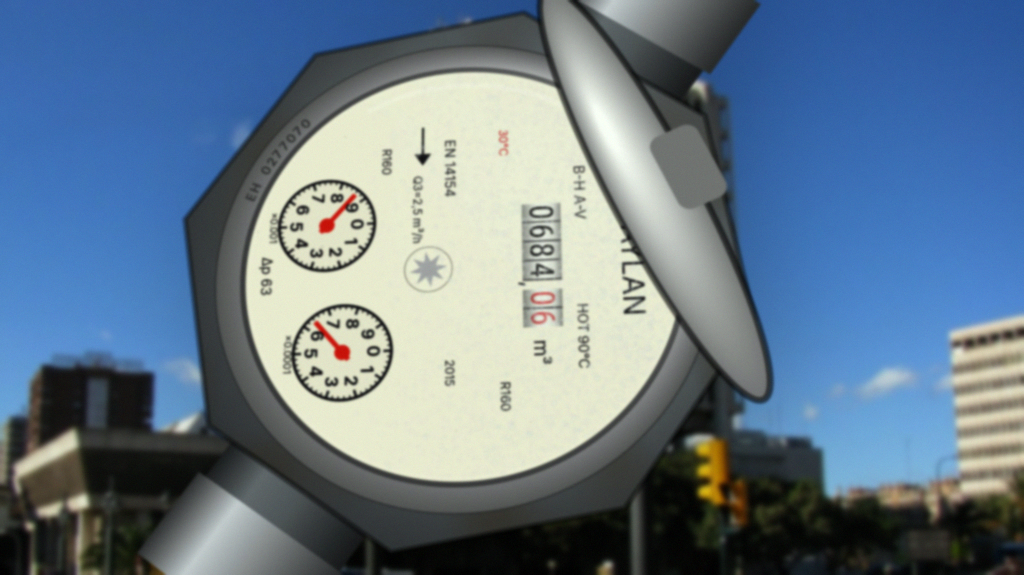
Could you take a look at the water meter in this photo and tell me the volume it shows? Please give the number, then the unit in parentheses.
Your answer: 684.0686 (m³)
